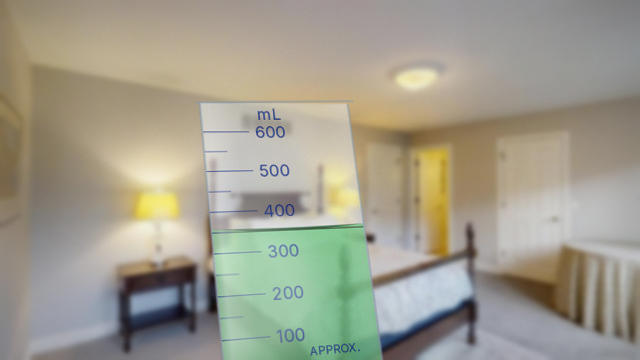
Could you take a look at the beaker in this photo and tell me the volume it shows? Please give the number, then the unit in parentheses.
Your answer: 350 (mL)
